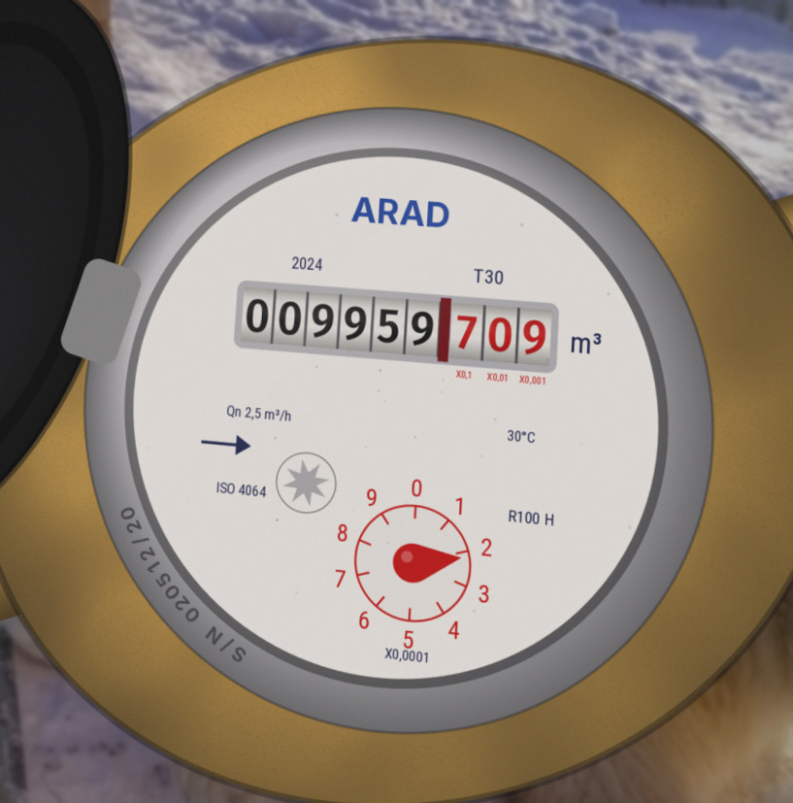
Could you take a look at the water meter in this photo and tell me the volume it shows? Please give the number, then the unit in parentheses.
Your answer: 9959.7092 (m³)
